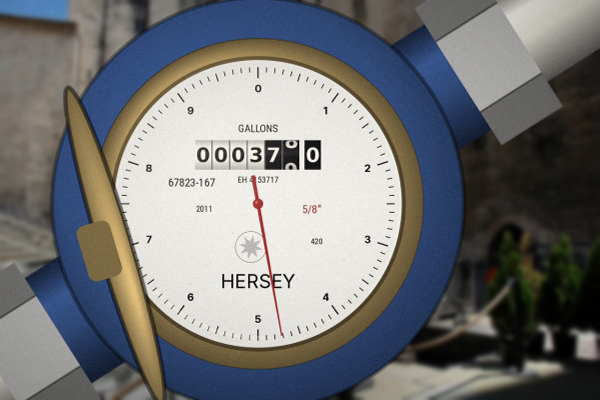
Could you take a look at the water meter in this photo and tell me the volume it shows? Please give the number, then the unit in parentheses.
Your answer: 3784.7 (gal)
